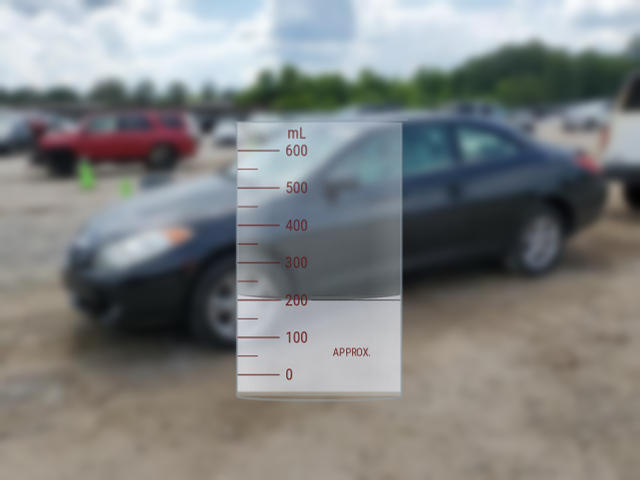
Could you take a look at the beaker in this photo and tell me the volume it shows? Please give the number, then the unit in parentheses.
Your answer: 200 (mL)
